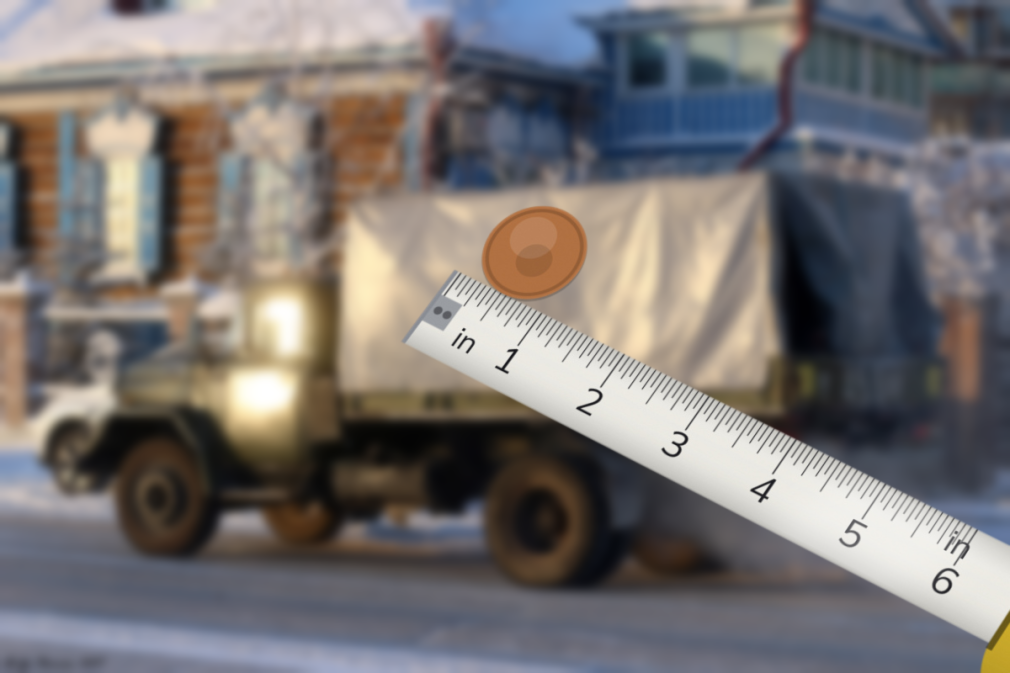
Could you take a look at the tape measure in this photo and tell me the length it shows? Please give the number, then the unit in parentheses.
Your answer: 1.0625 (in)
